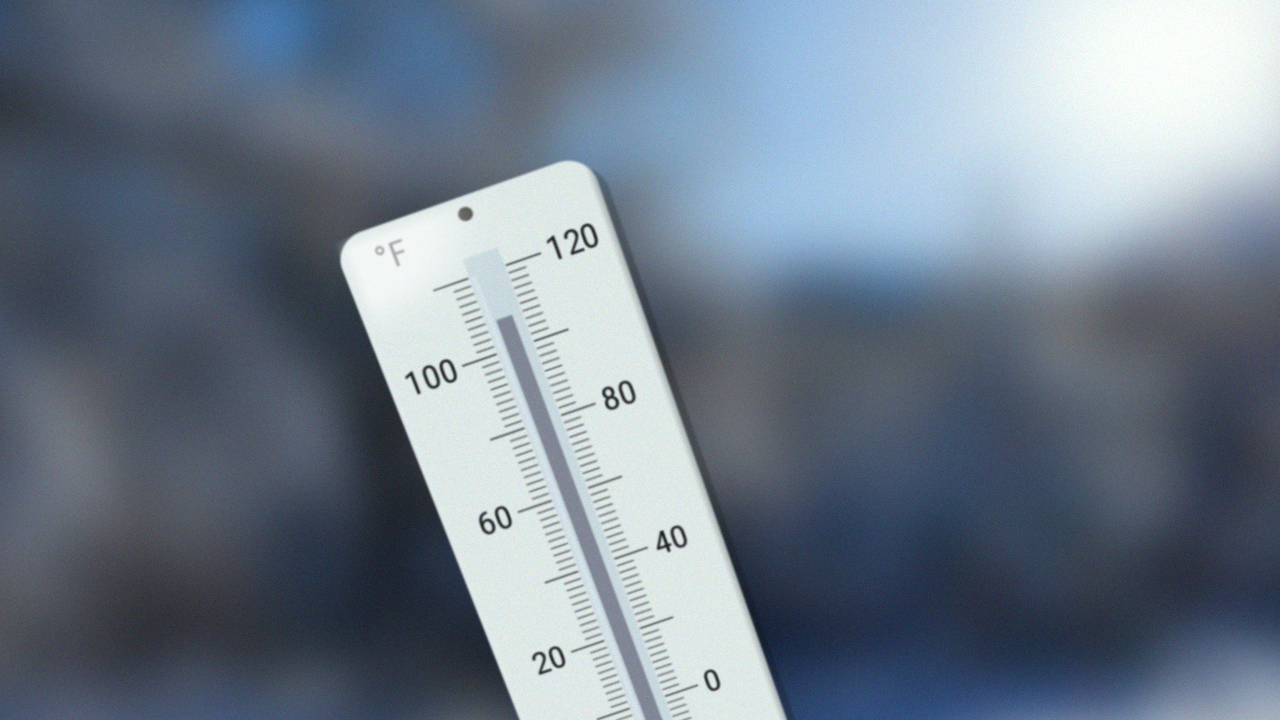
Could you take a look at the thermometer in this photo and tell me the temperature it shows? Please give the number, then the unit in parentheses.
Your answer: 108 (°F)
